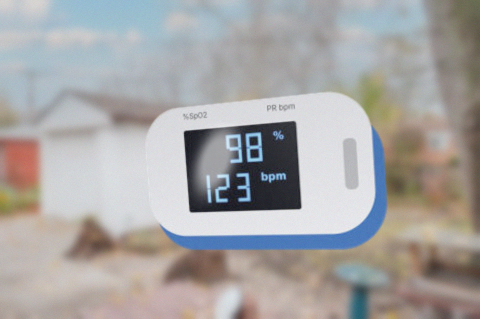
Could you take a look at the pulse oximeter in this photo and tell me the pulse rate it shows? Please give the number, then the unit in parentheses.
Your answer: 123 (bpm)
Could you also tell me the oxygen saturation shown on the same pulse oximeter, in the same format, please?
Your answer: 98 (%)
